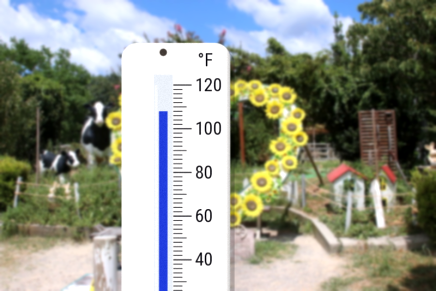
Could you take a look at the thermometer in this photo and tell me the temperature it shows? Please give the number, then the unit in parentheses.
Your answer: 108 (°F)
